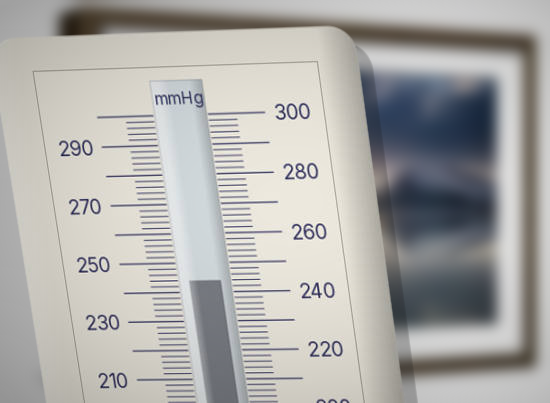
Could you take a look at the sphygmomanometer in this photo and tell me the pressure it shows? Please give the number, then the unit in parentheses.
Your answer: 244 (mmHg)
